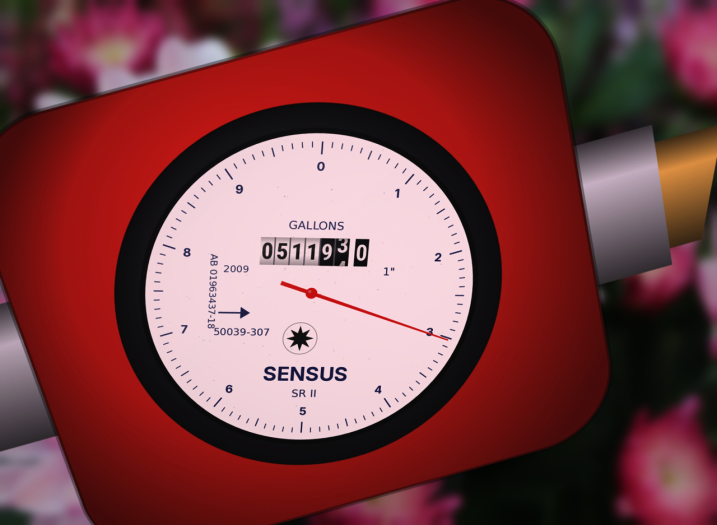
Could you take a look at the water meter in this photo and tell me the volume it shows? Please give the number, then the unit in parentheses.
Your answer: 511933.0 (gal)
